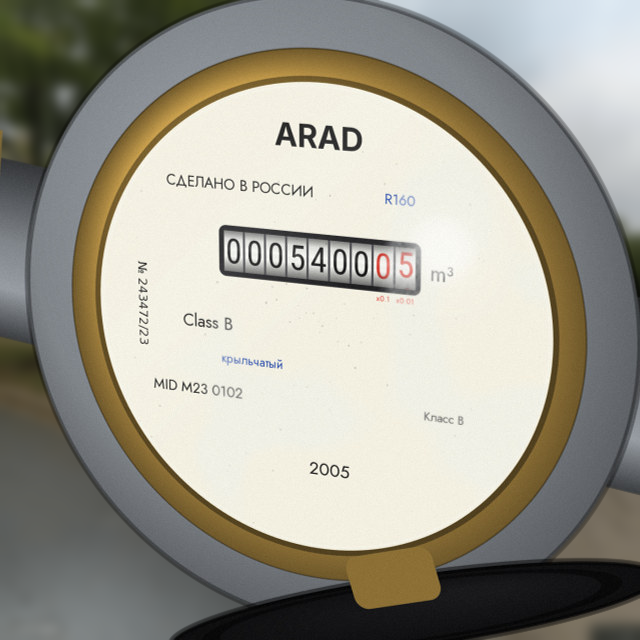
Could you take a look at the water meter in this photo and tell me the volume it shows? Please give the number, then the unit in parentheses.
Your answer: 5400.05 (m³)
